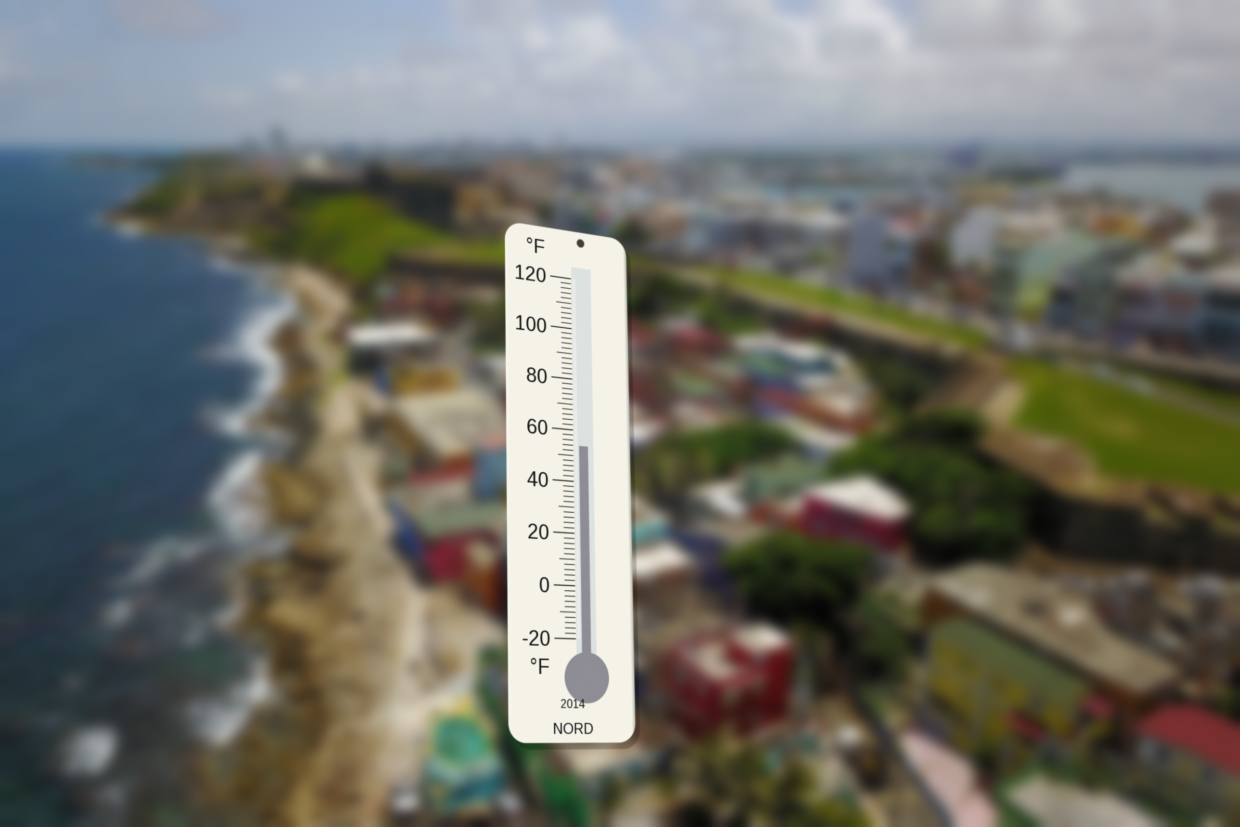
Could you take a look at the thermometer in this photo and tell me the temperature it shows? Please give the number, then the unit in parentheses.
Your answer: 54 (°F)
